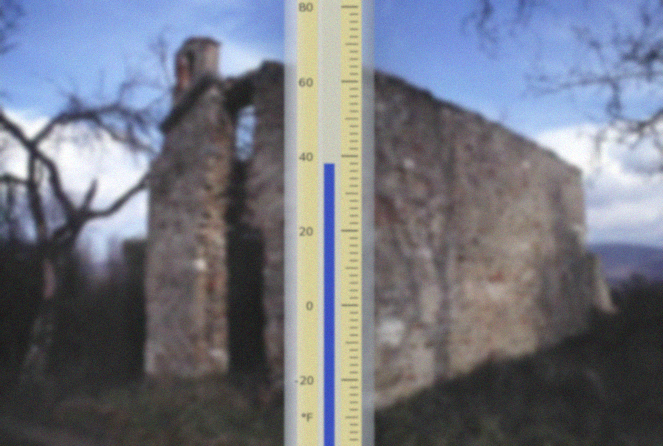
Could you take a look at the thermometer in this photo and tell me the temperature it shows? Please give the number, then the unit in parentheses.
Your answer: 38 (°F)
